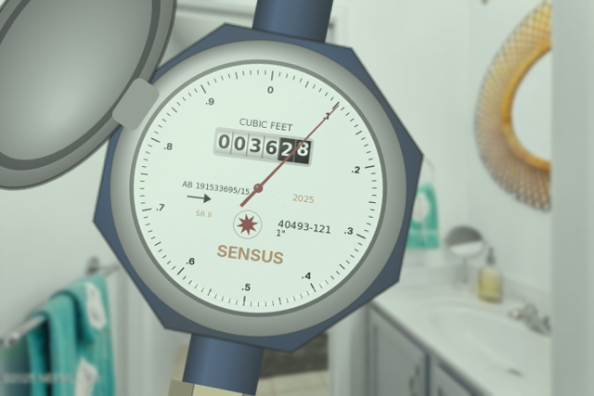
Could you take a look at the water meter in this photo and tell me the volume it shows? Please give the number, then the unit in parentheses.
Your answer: 3628.10 (ft³)
